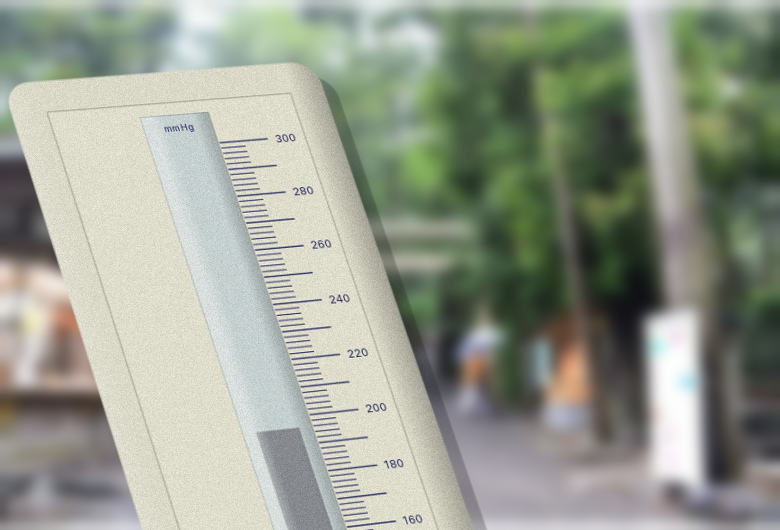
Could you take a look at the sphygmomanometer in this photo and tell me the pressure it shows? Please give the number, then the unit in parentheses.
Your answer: 196 (mmHg)
